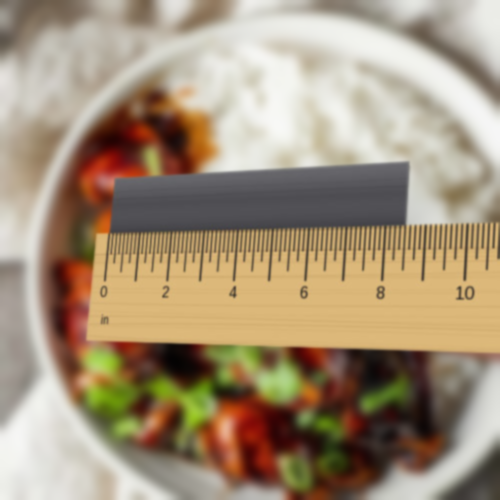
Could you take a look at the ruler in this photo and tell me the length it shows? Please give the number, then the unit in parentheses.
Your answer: 8.5 (in)
